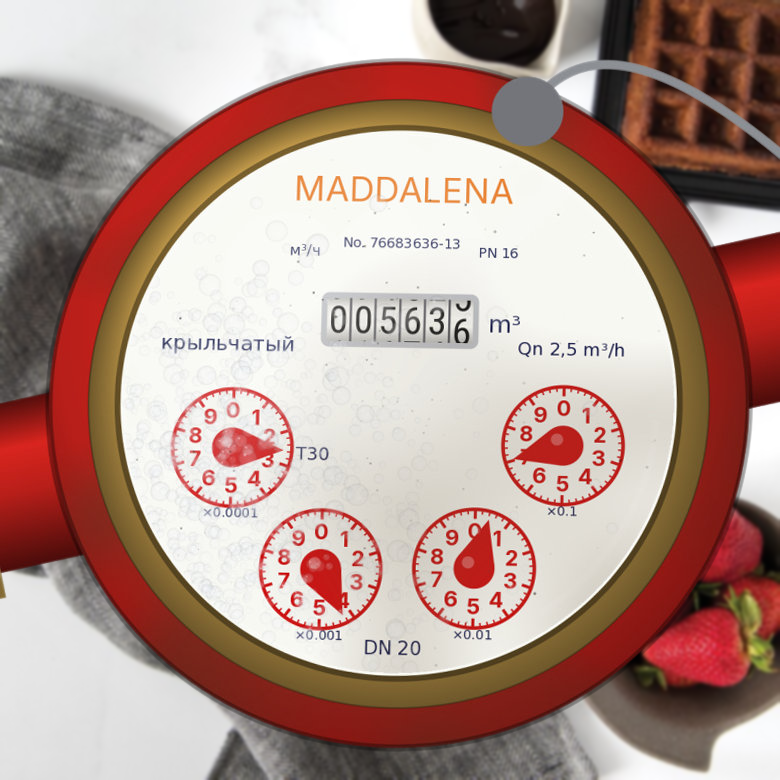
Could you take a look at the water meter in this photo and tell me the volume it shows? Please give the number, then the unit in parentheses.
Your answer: 5635.7042 (m³)
